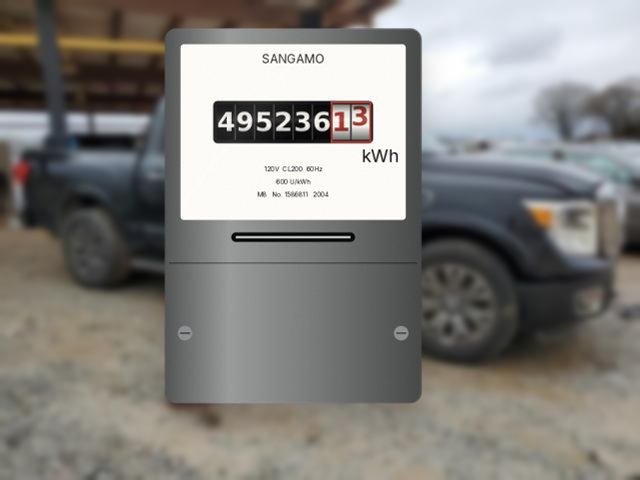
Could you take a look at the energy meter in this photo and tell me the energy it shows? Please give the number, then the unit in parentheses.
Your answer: 495236.13 (kWh)
